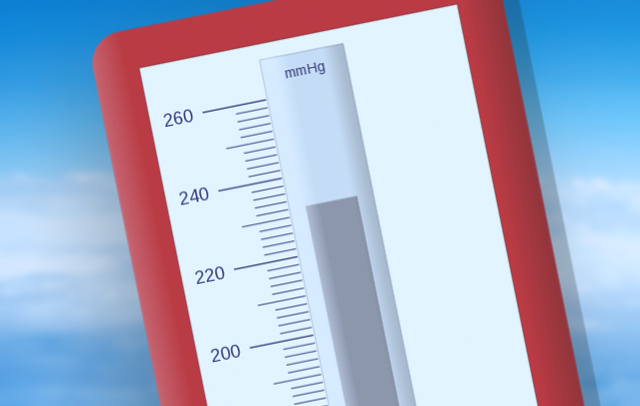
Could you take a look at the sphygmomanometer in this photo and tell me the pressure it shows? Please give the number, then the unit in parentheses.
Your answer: 232 (mmHg)
